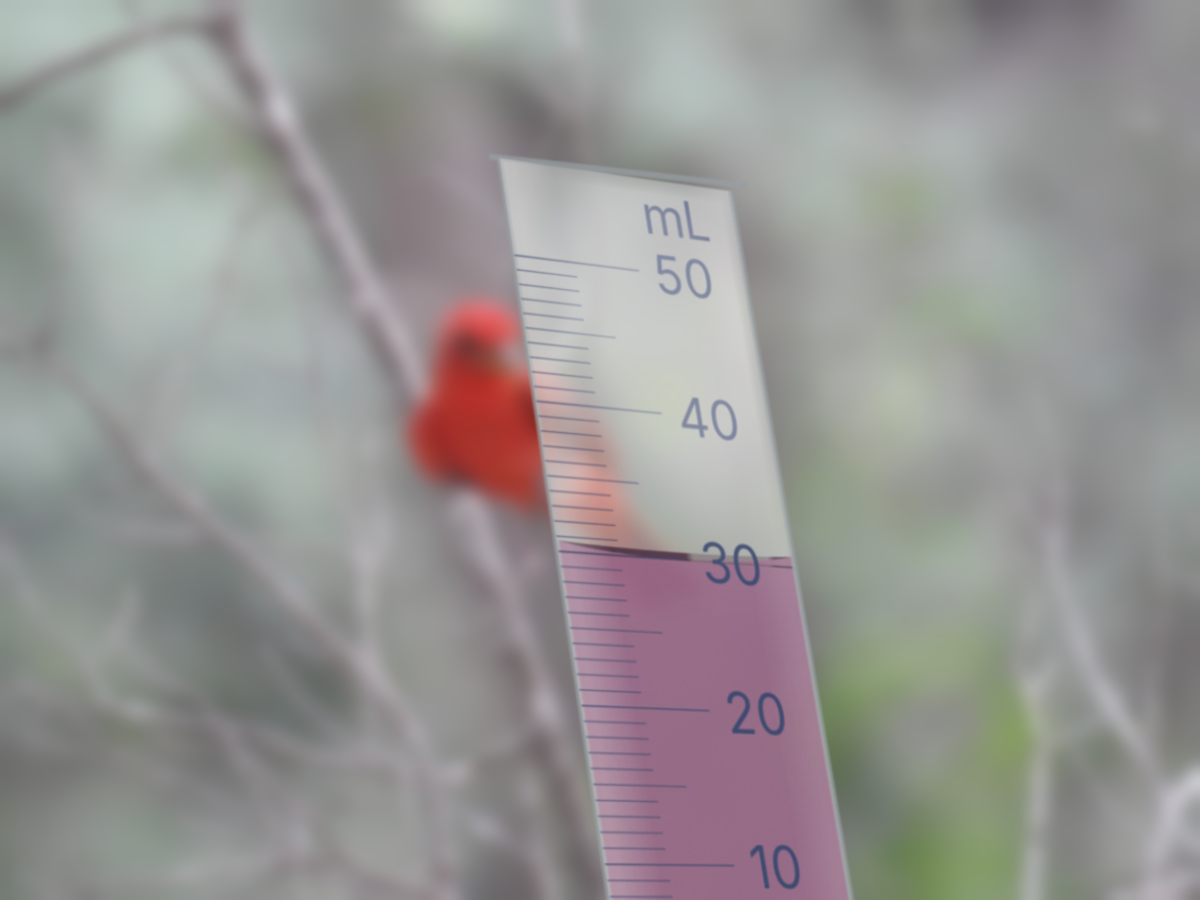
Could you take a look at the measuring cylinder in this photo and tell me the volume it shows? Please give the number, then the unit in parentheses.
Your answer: 30 (mL)
